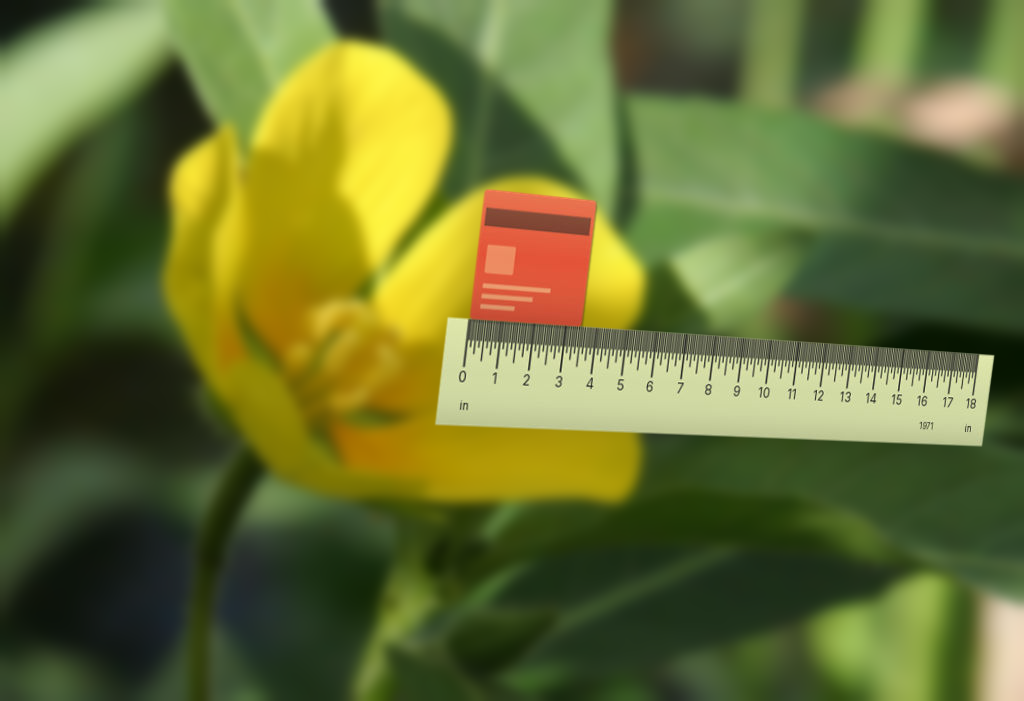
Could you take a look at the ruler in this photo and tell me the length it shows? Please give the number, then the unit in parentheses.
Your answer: 3.5 (in)
